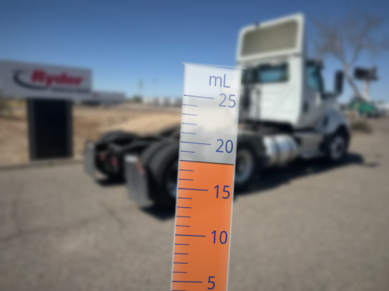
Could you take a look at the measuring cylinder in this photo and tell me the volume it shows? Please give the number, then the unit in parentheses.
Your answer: 18 (mL)
